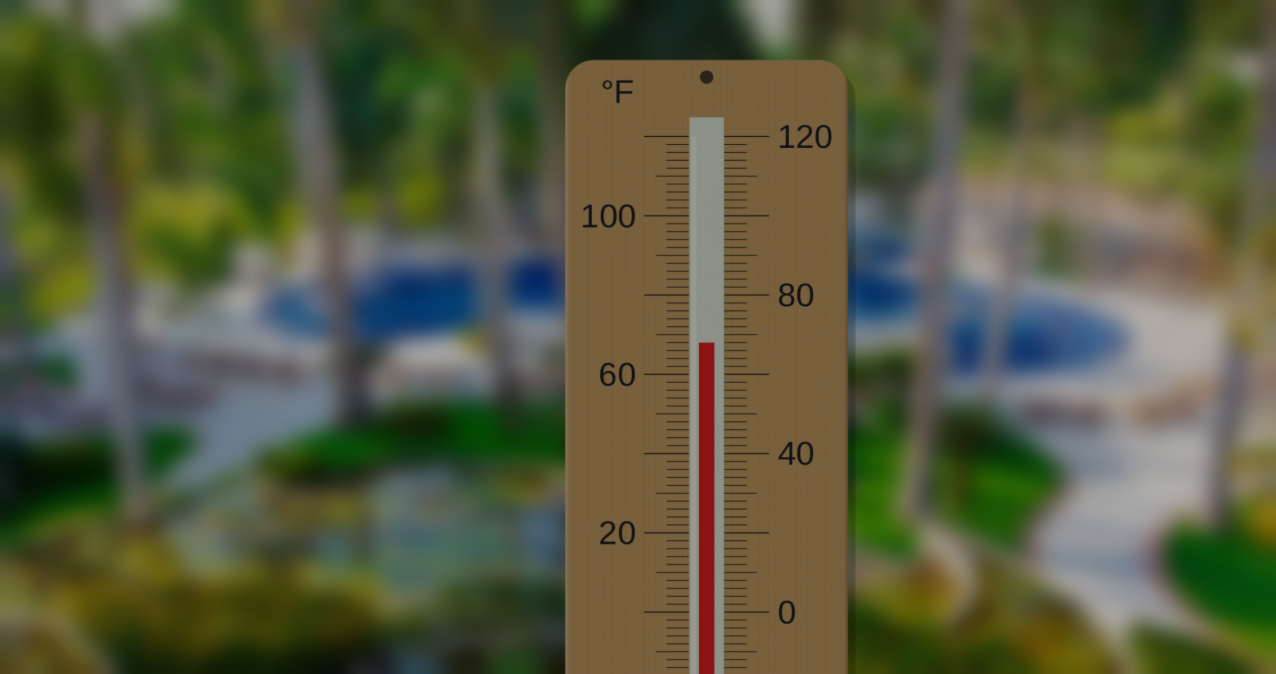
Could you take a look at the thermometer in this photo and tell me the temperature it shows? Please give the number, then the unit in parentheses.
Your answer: 68 (°F)
